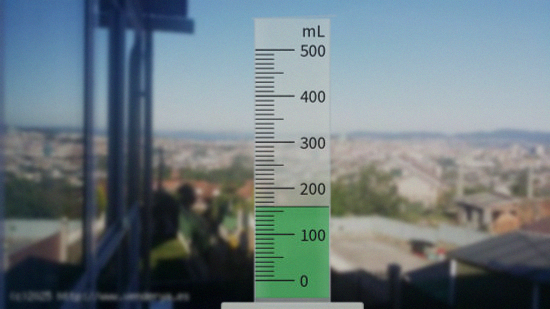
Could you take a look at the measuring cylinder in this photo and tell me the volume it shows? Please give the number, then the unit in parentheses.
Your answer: 160 (mL)
